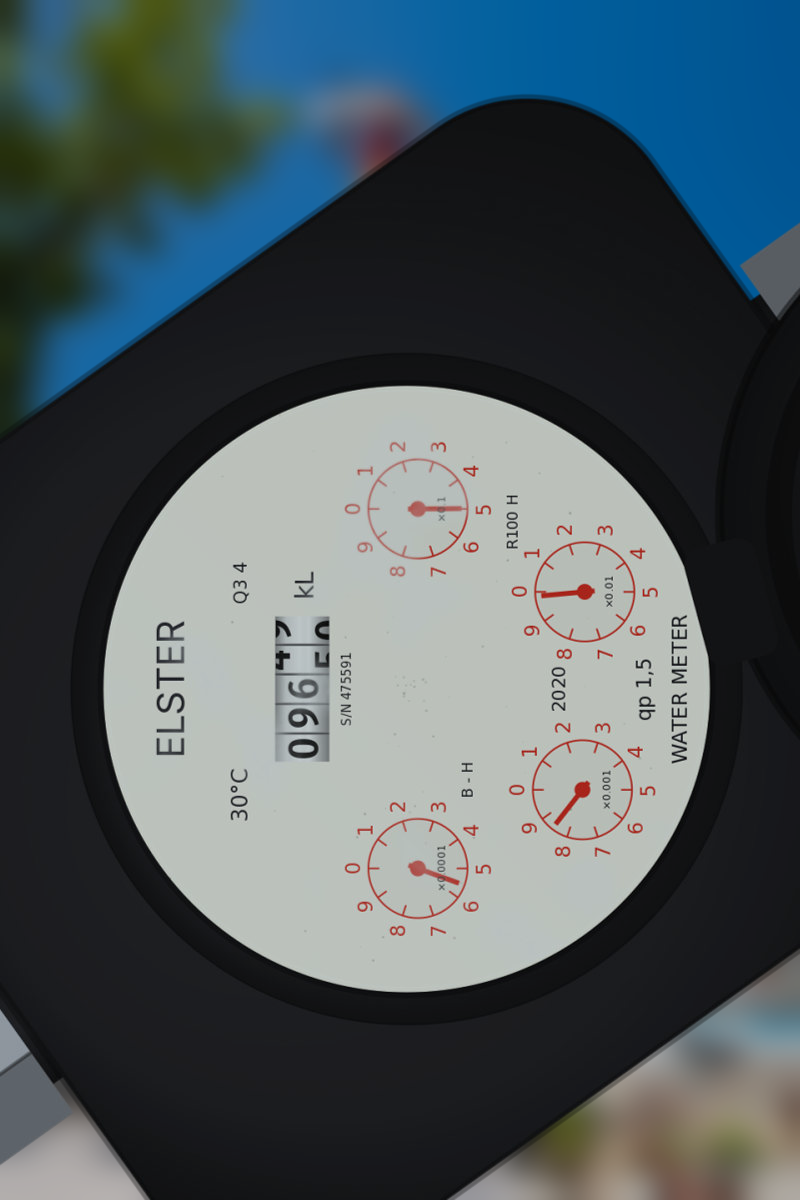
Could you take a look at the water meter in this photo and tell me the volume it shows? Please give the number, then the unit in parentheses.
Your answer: 9649.4985 (kL)
